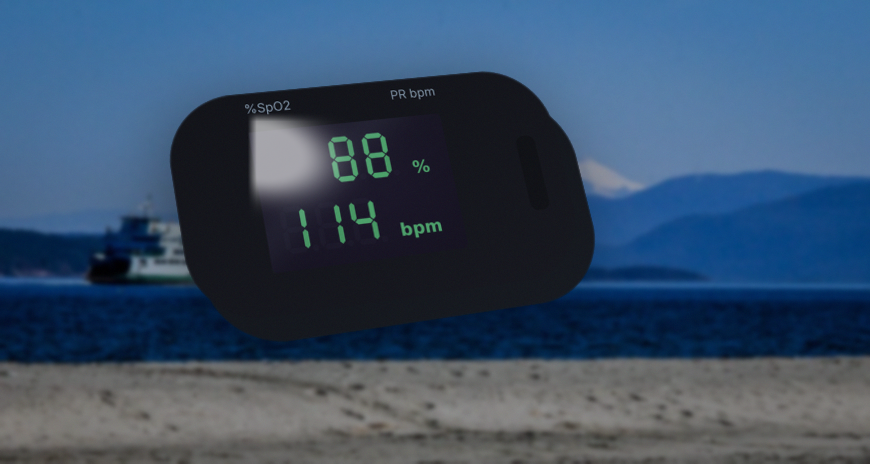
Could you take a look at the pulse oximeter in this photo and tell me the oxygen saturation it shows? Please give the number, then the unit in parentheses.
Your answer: 88 (%)
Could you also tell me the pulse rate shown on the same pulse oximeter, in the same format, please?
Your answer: 114 (bpm)
